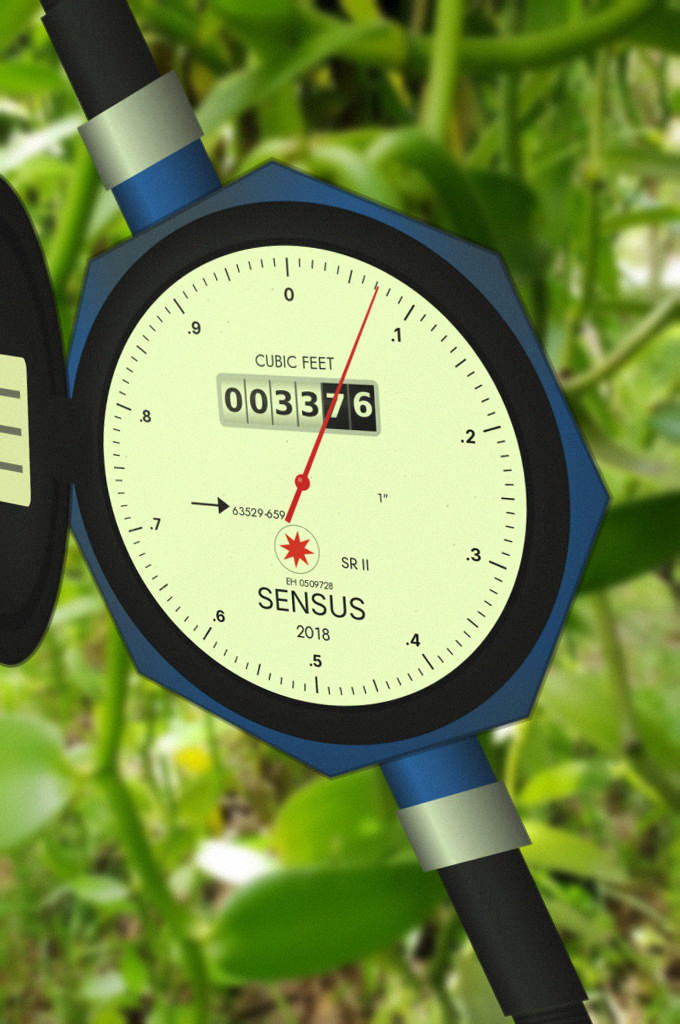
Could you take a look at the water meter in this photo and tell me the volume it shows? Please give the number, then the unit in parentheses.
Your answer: 3376.07 (ft³)
